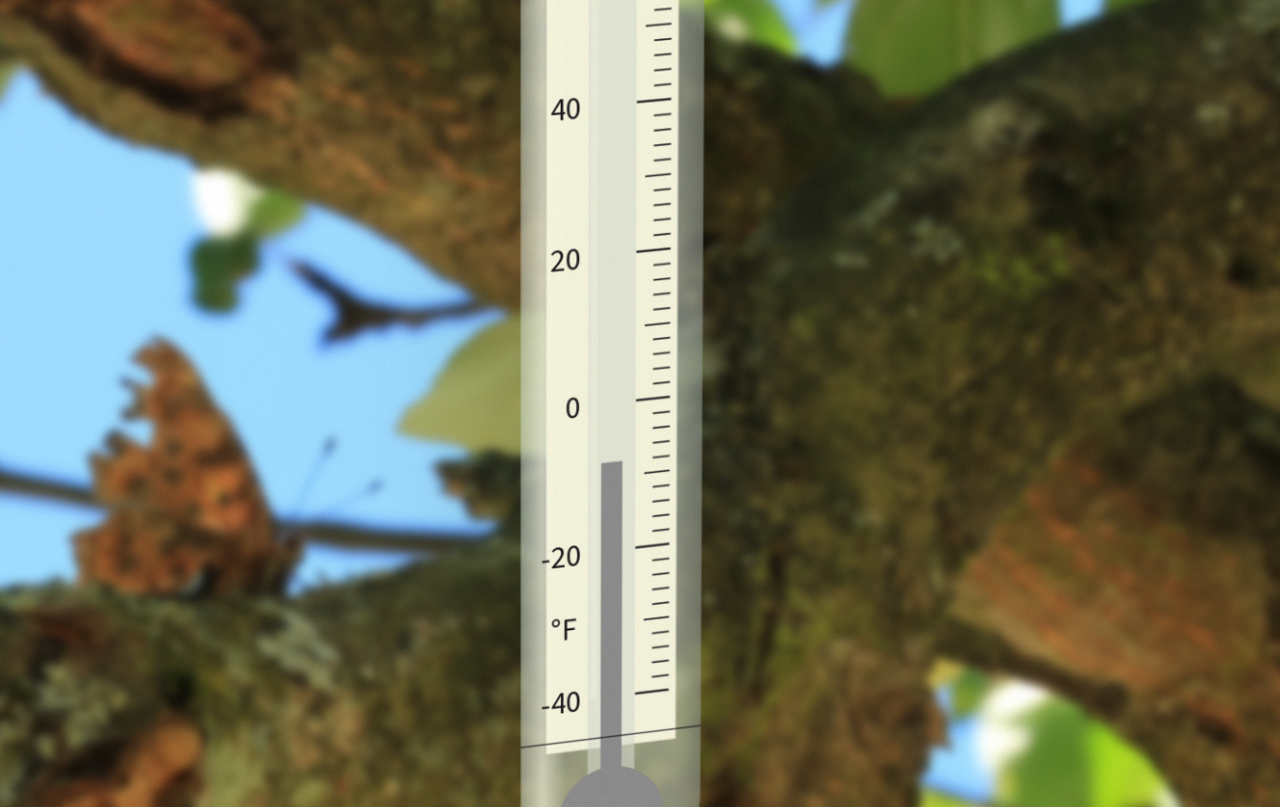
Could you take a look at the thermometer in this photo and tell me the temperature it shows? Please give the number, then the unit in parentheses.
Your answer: -8 (°F)
